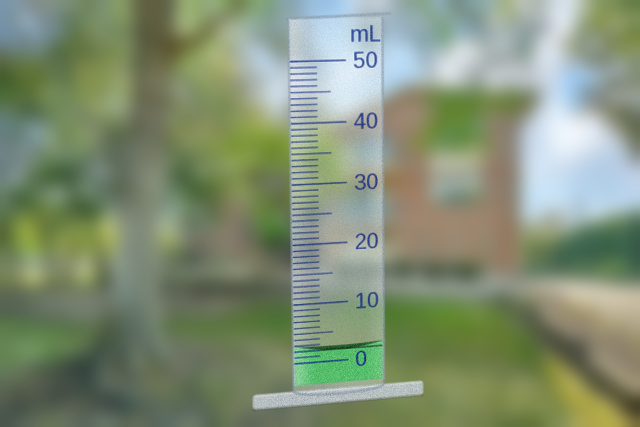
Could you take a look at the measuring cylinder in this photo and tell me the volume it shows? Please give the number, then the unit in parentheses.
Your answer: 2 (mL)
